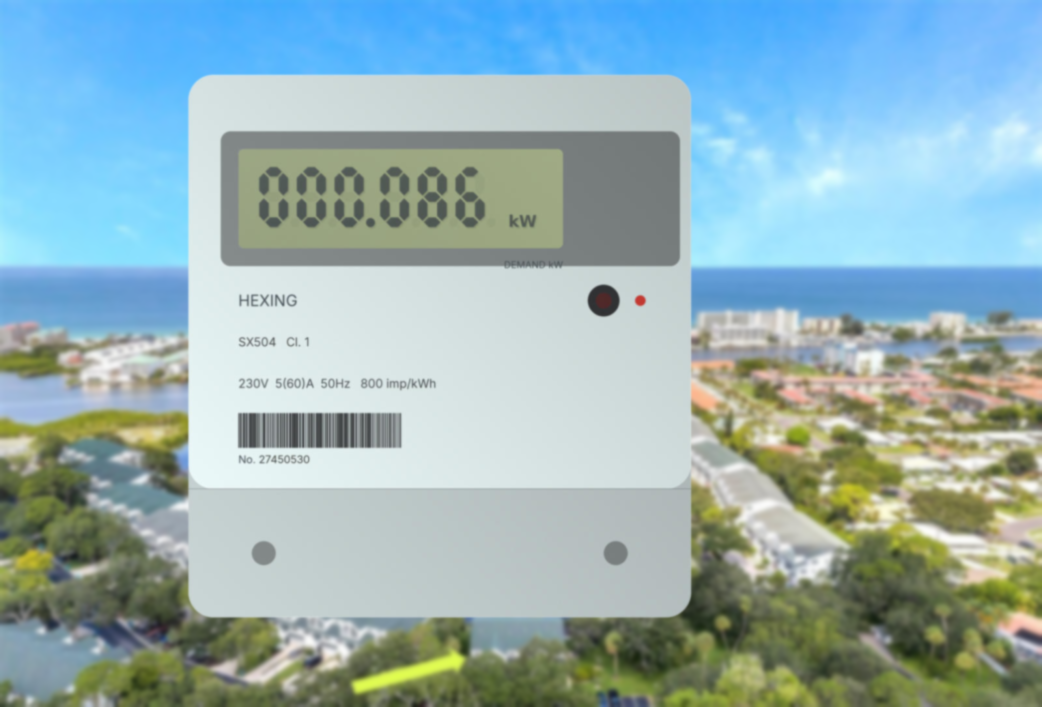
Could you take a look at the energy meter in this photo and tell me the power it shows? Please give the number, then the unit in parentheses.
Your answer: 0.086 (kW)
